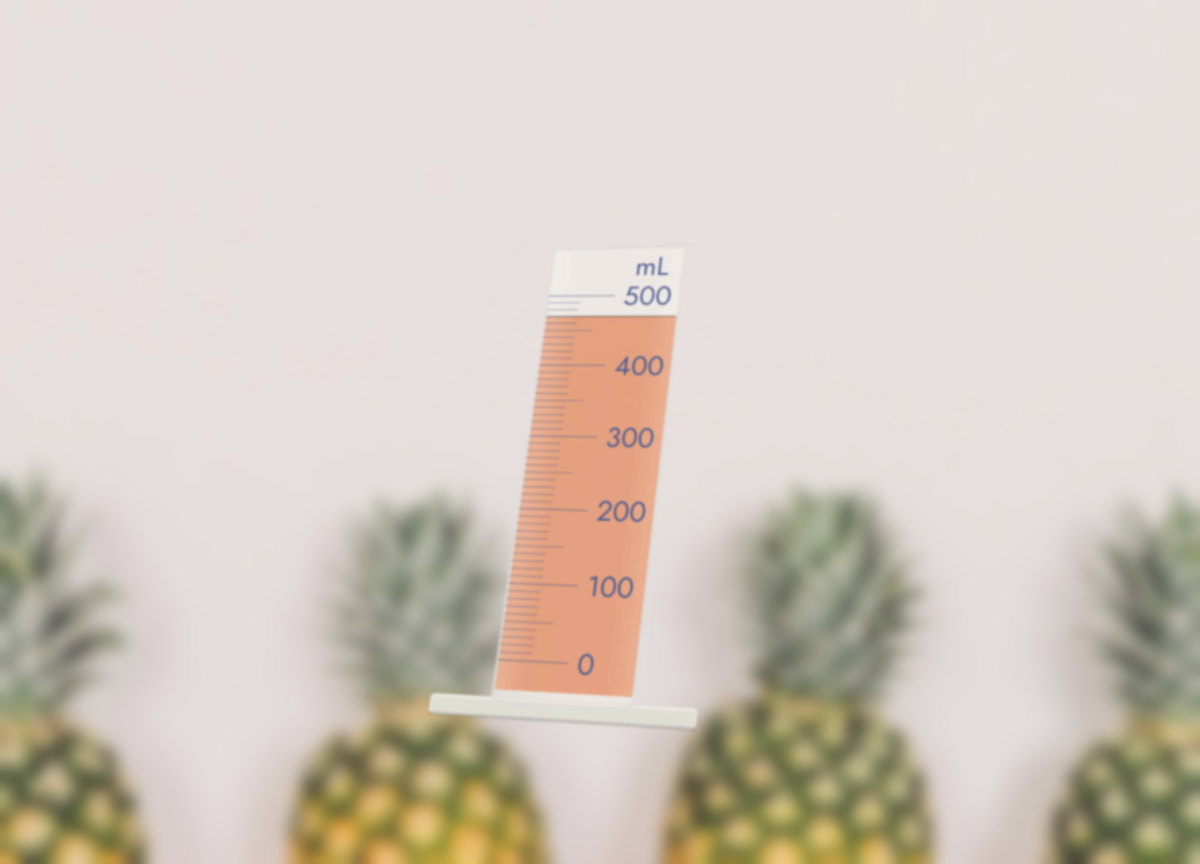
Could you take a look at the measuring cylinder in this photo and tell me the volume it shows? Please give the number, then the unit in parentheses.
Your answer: 470 (mL)
